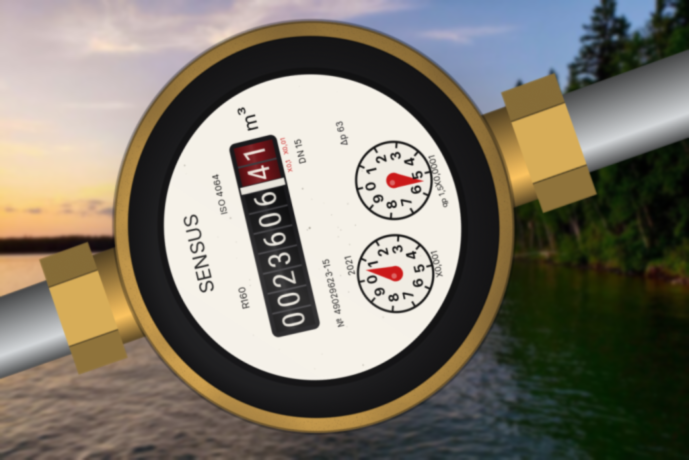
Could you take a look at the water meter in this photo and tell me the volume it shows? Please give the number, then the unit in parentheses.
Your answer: 23606.4105 (m³)
